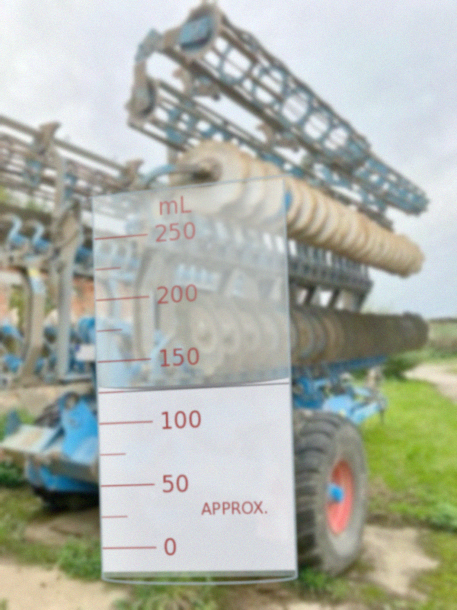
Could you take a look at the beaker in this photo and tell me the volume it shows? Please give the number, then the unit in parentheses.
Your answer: 125 (mL)
